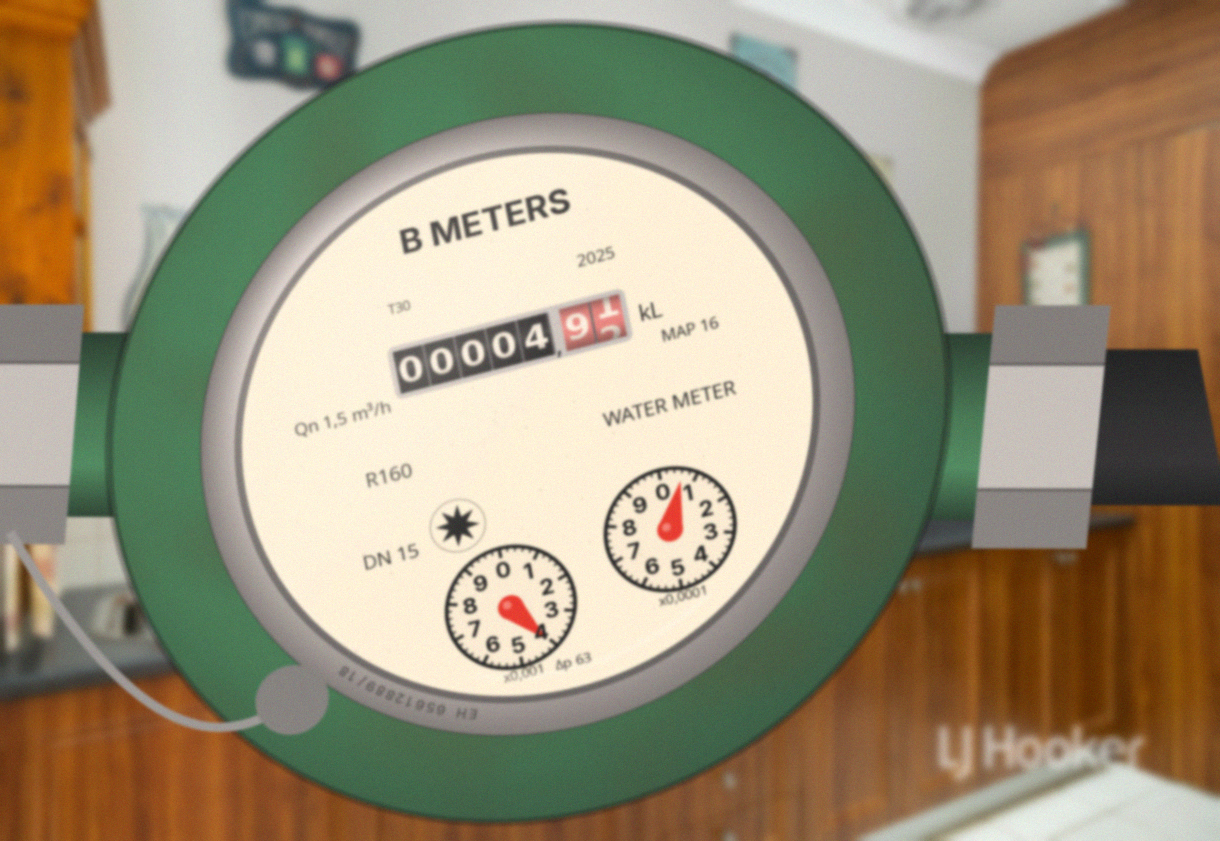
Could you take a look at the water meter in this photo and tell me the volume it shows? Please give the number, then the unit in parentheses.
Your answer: 4.9140 (kL)
